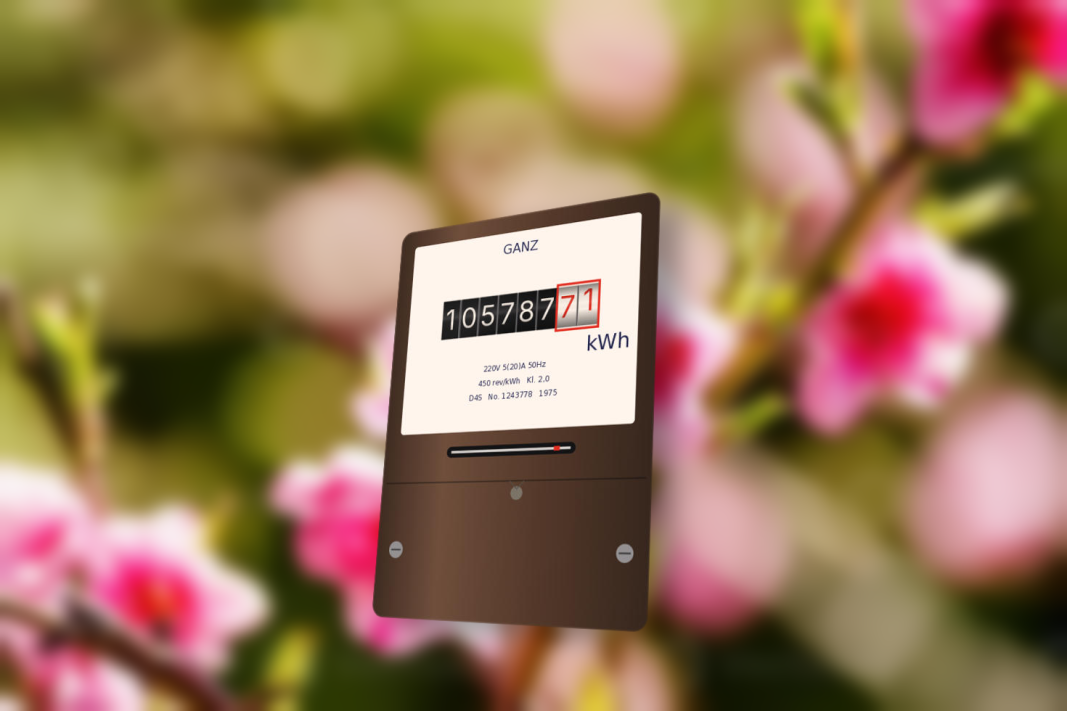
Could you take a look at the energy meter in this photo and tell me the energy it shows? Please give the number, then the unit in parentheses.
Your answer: 105787.71 (kWh)
